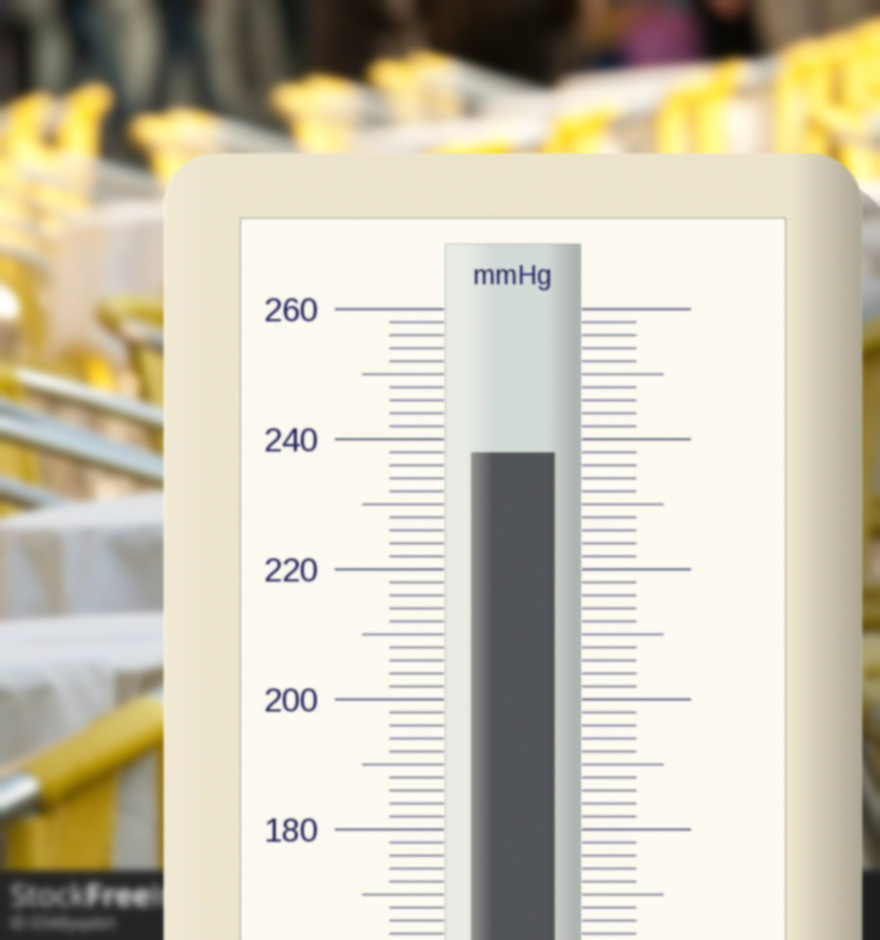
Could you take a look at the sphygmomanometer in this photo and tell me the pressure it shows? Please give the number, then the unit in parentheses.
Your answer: 238 (mmHg)
